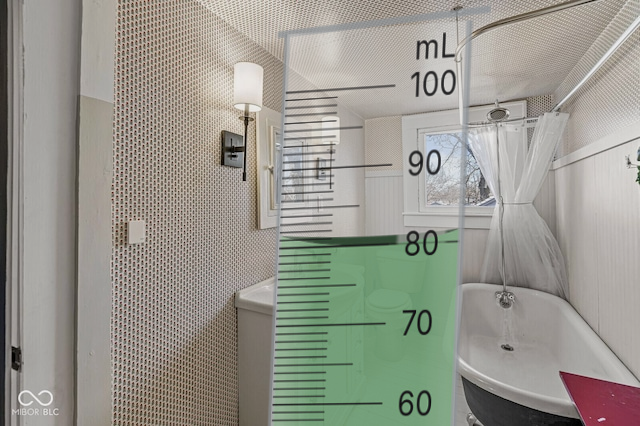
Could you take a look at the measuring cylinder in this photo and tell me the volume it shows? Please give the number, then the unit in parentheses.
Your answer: 80 (mL)
